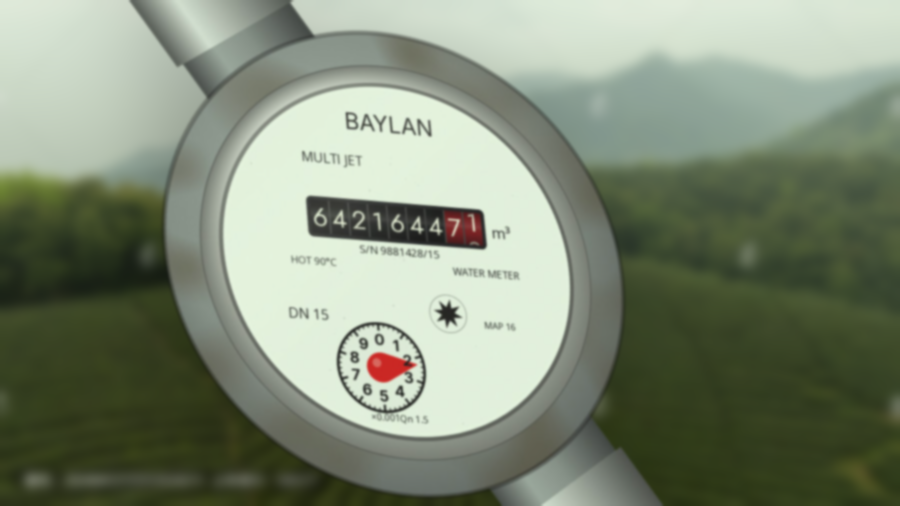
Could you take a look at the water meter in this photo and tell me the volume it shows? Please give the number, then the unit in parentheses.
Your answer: 6421644.712 (m³)
